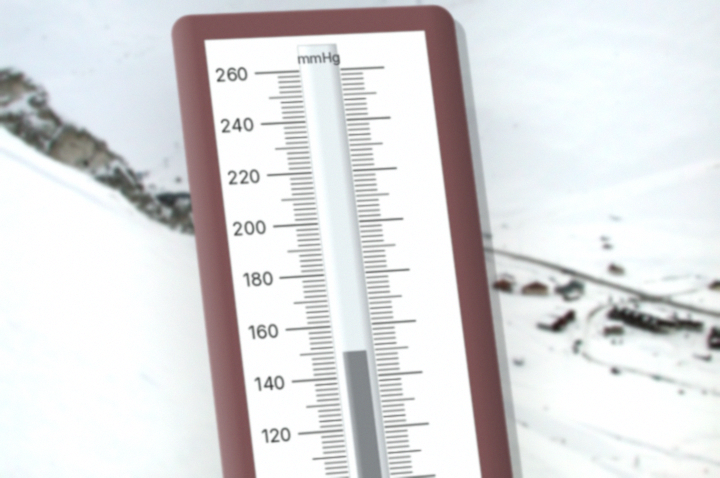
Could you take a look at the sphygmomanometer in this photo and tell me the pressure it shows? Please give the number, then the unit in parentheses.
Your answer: 150 (mmHg)
